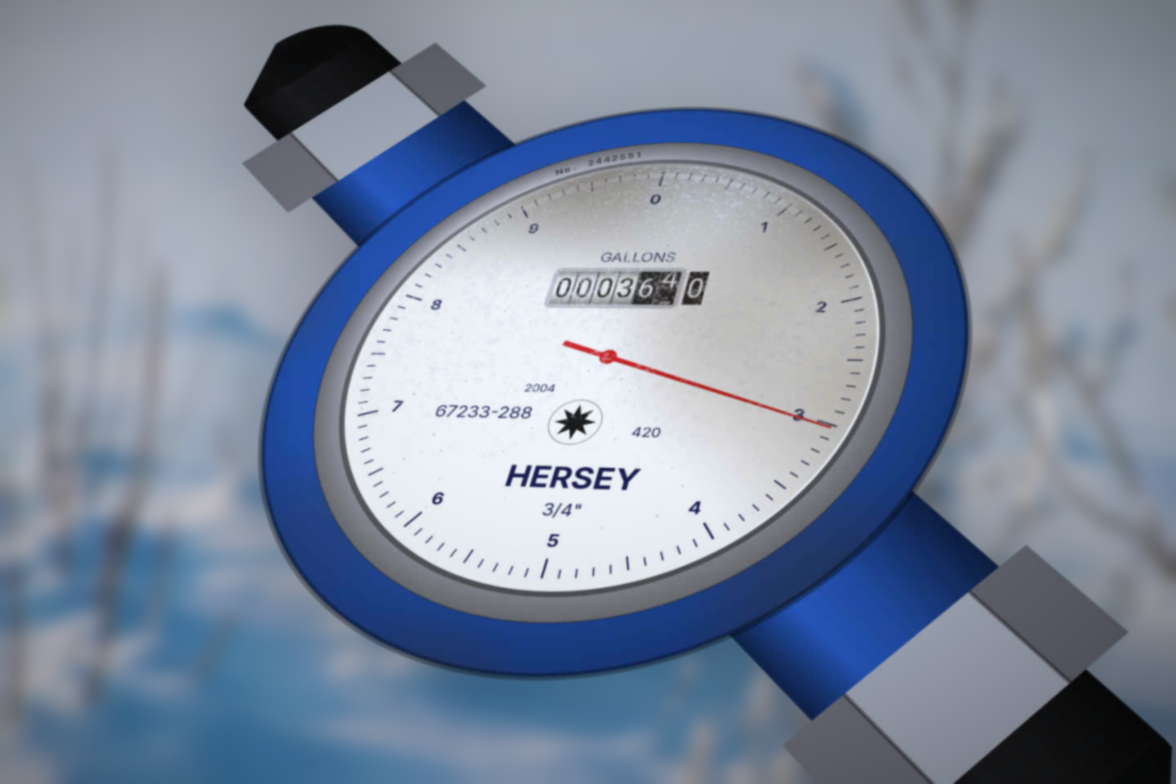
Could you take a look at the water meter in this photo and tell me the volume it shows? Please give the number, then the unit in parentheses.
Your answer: 3643.0 (gal)
